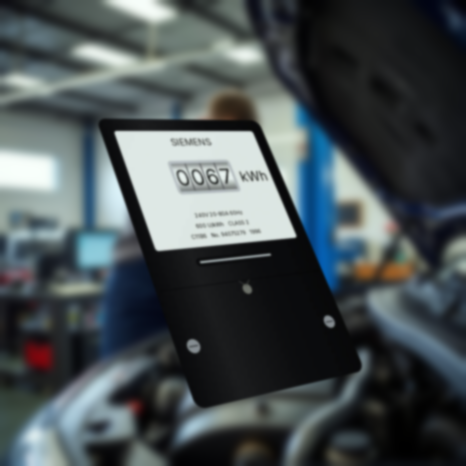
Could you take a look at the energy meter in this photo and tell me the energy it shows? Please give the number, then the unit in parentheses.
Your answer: 67 (kWh)
